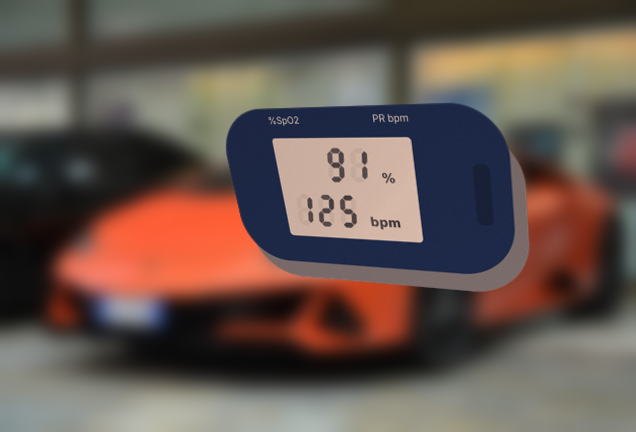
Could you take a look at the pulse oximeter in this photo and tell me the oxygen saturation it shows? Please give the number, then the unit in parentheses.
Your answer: 91 (%)
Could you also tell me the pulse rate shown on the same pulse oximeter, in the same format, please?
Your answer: 125 (bpm)
